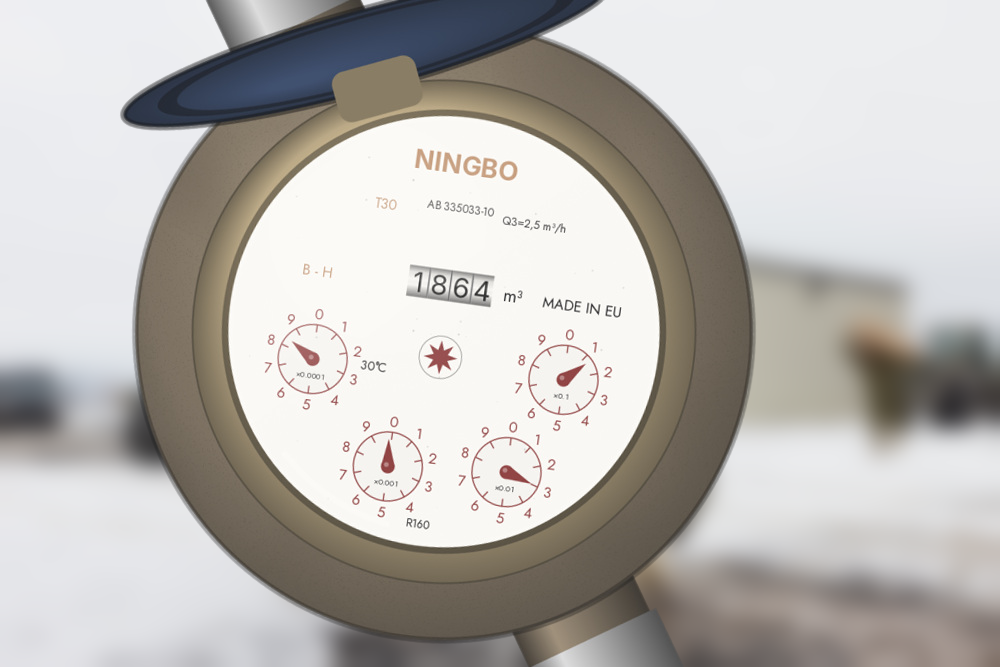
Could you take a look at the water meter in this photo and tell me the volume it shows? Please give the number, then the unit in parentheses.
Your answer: 1864.1298 (m³)
